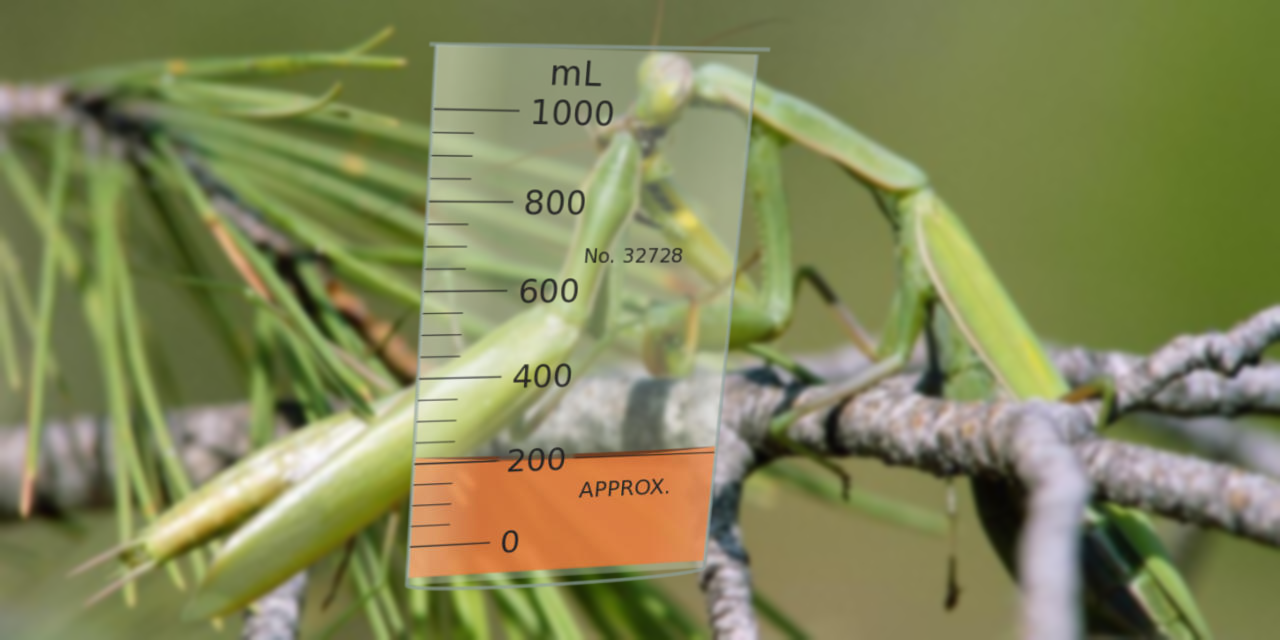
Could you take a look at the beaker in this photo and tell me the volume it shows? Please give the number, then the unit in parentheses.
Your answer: 200 (mL)
